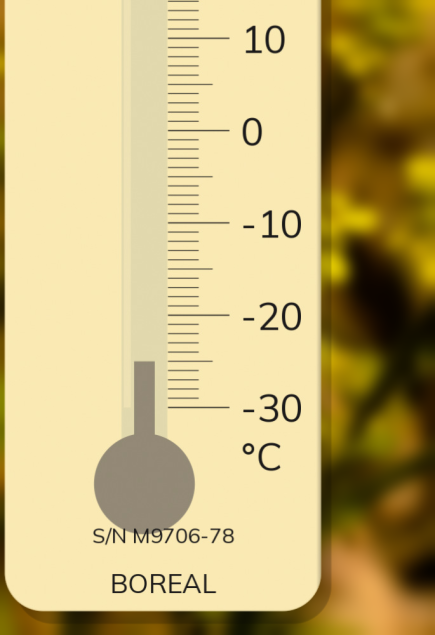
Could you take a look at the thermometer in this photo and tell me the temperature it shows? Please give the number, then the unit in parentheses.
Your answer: -25 (°C)
